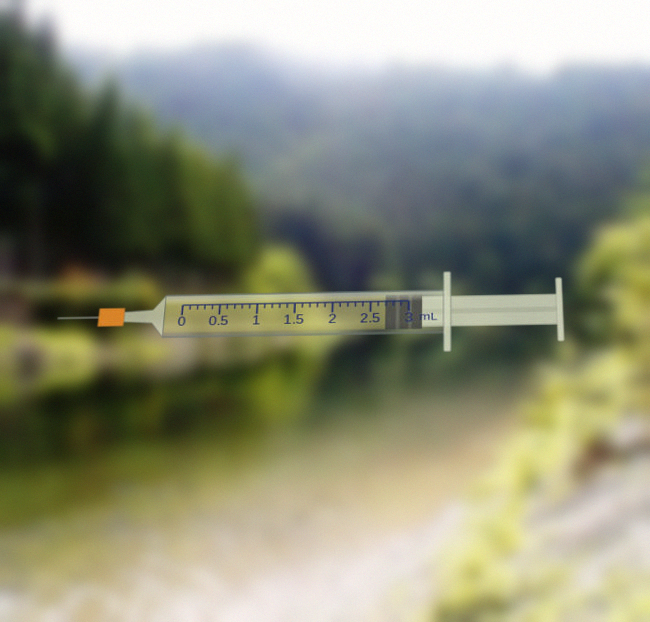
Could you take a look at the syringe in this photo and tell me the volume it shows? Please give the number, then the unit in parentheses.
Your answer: 2.7 (mL)
